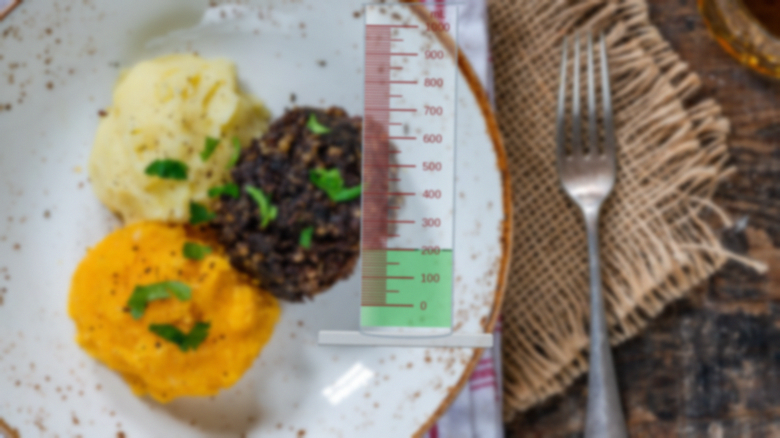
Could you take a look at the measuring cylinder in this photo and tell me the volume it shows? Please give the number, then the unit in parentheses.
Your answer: 200 (mL)
